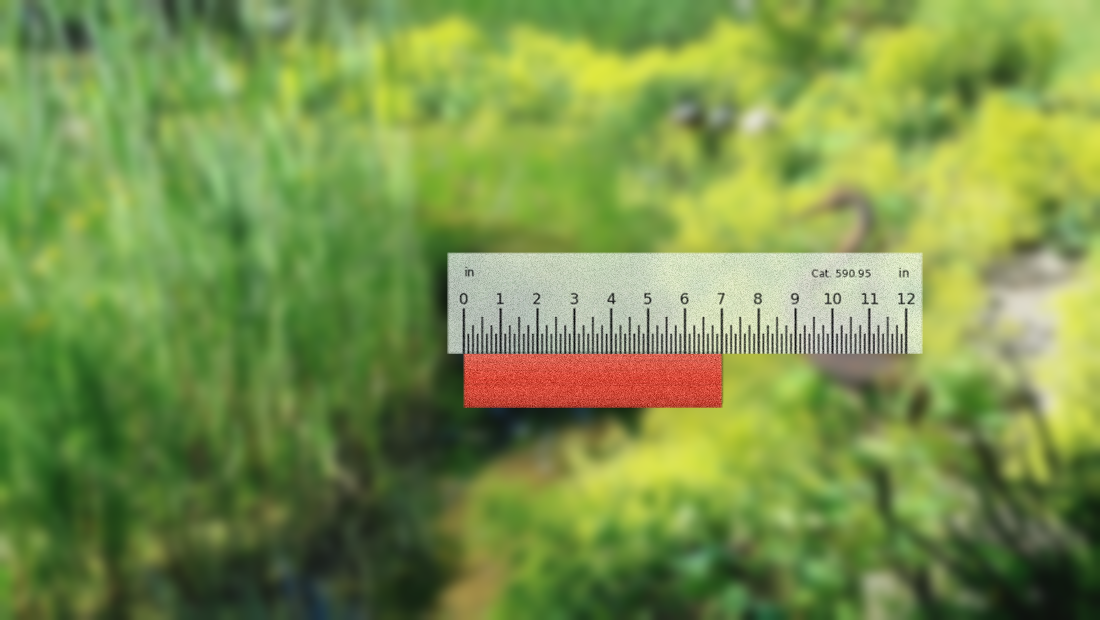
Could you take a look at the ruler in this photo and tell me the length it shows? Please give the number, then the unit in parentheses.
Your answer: 7 (in)
